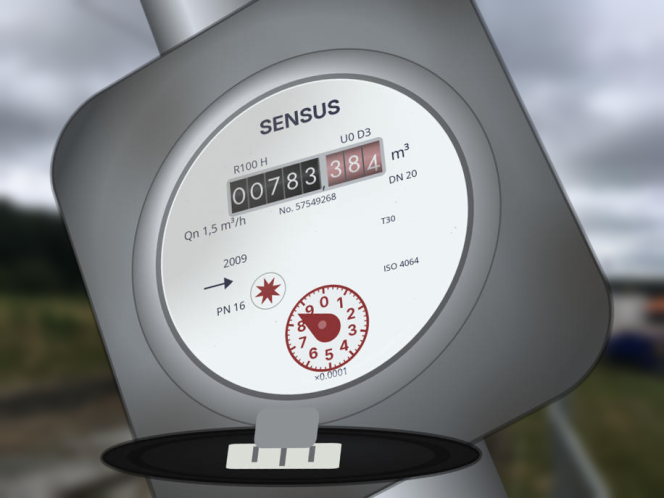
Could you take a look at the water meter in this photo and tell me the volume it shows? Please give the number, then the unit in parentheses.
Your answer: 783.3838 (m³)
